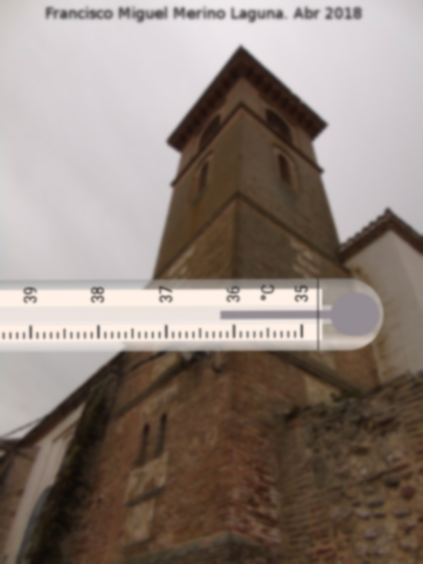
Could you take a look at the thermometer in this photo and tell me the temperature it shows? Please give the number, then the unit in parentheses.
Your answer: 36.2 (°C)
